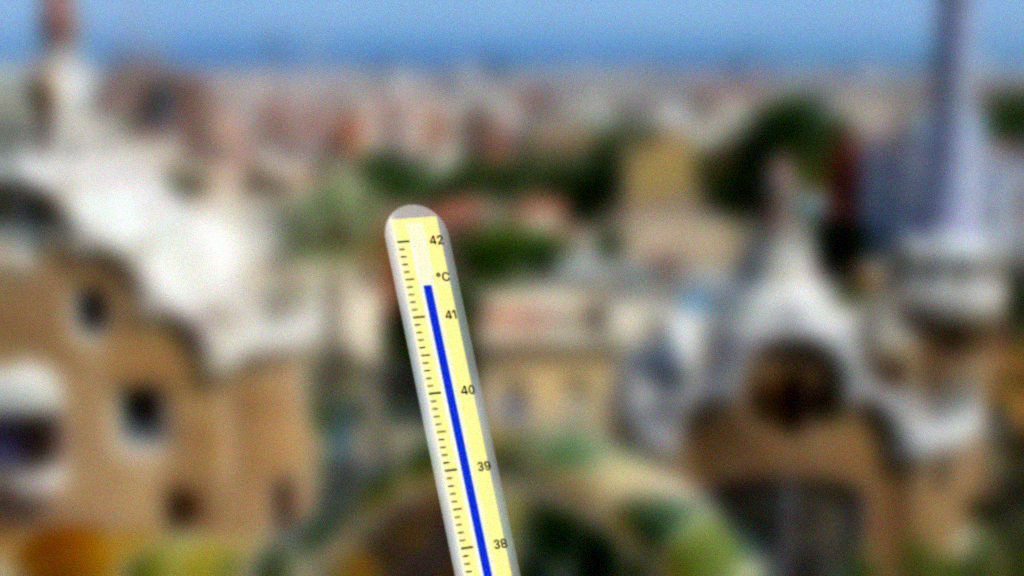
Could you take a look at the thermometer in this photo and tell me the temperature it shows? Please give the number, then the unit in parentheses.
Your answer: 41.4 (°C)
